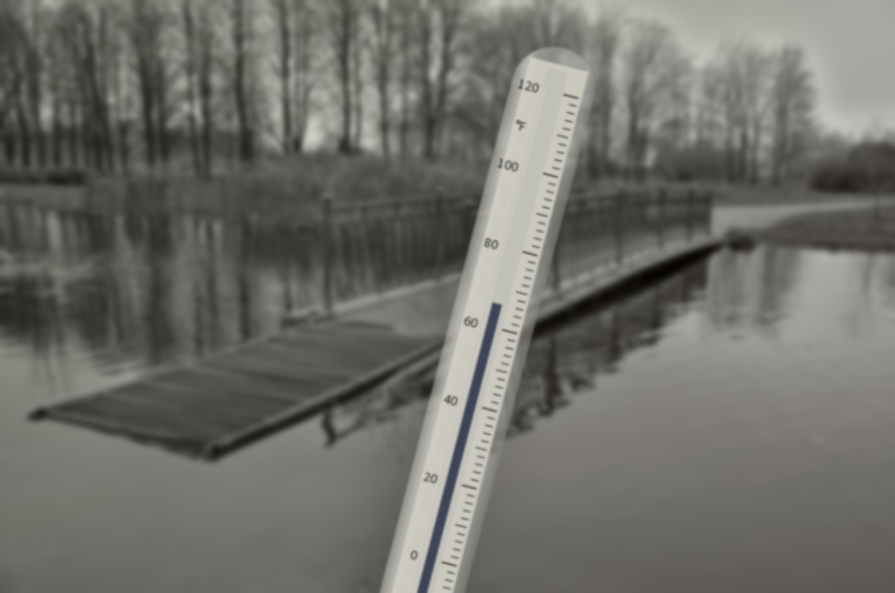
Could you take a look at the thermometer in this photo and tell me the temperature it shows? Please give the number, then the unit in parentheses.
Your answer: 66 (°F)
